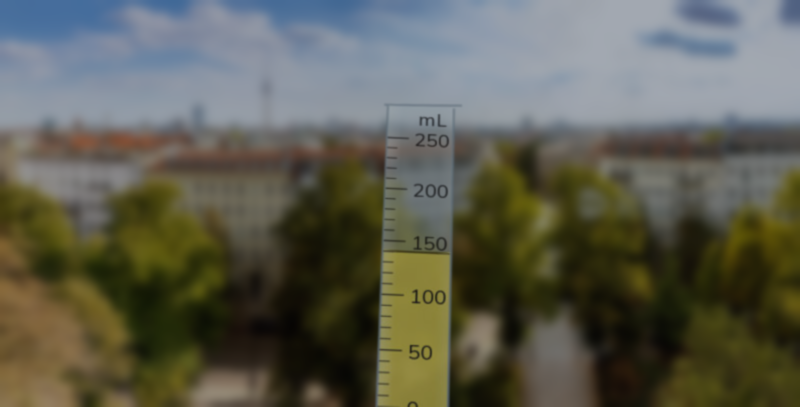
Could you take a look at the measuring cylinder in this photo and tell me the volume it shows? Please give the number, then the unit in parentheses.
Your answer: 140 (mL)
